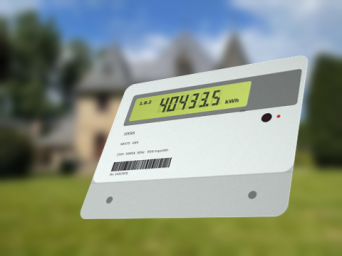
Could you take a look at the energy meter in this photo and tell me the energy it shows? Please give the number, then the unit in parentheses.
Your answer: 40433.5 (kWh)
